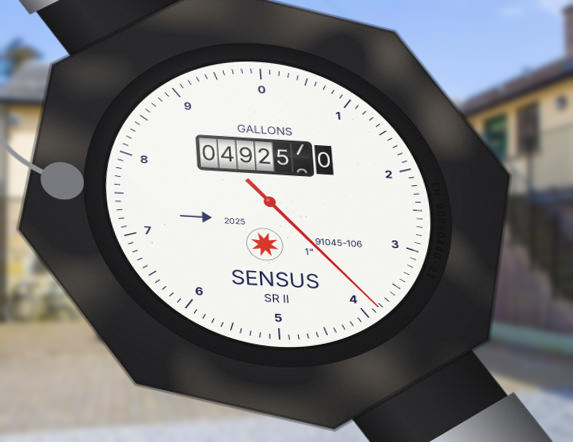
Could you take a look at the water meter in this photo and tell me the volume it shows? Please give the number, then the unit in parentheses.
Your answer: 492573.8 (gal)
